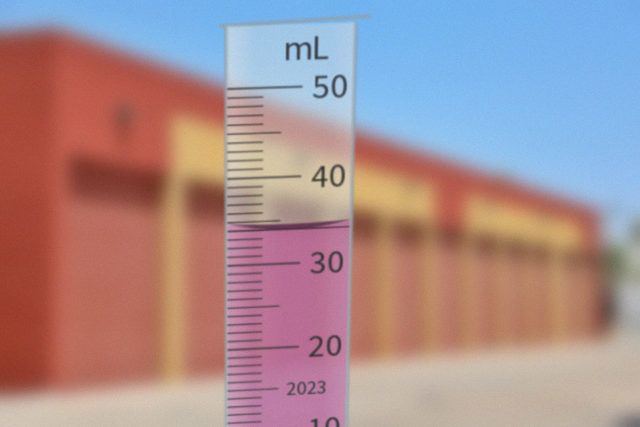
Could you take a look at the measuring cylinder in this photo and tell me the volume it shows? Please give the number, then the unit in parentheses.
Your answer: 34 (mL)
